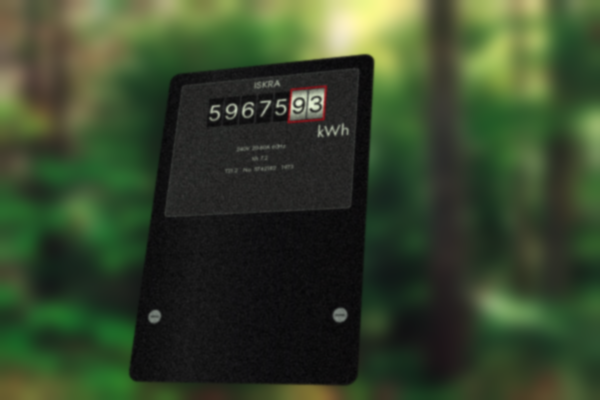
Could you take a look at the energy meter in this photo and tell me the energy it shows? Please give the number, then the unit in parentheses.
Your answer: 59675.93 (kWh)
